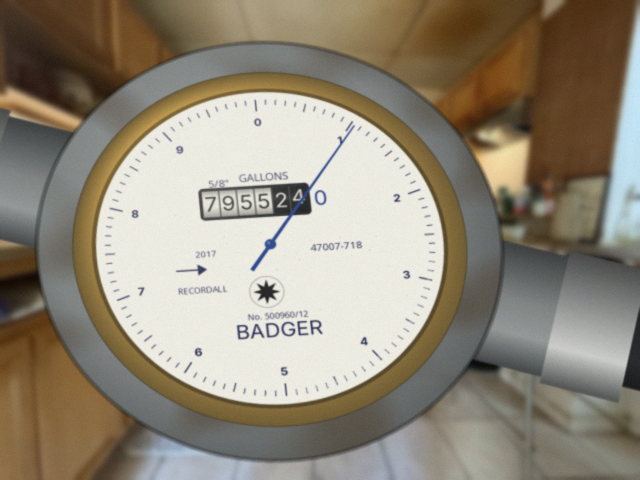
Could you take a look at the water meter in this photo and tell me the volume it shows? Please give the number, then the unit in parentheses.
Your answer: 7955241.0 (gal)
